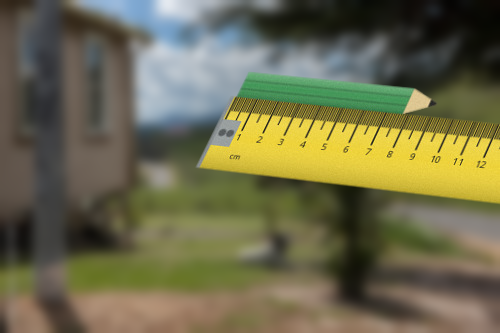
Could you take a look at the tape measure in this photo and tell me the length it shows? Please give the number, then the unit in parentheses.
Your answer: 9 (cm)
